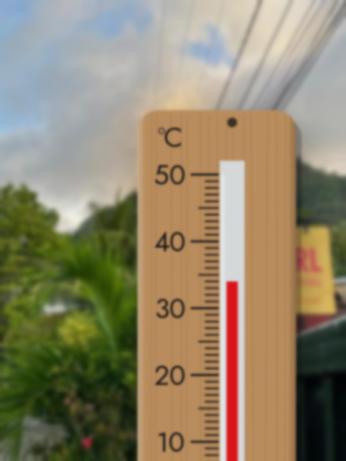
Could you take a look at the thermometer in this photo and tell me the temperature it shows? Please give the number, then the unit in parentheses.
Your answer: 34 (°C)
